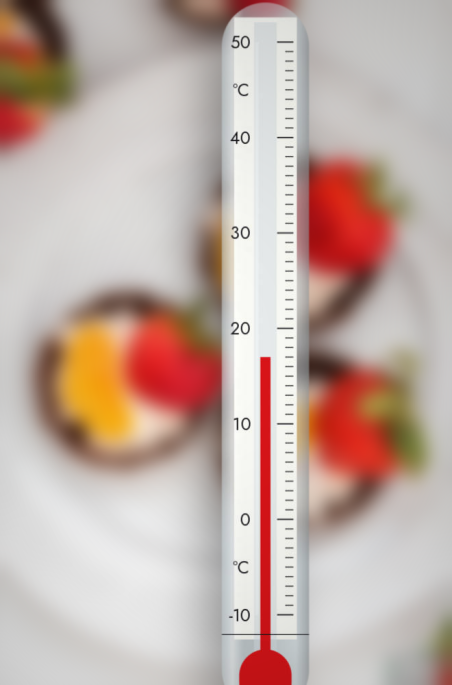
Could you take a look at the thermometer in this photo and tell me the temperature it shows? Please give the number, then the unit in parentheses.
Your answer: 17 (°C)
